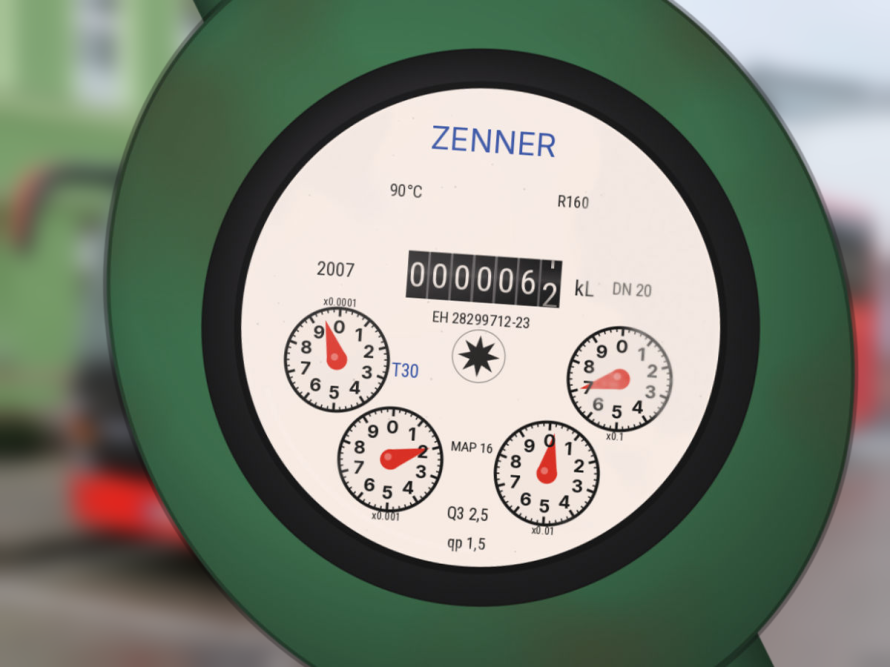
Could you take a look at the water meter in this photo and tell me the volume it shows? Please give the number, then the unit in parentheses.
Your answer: 61.7019 (kL)
